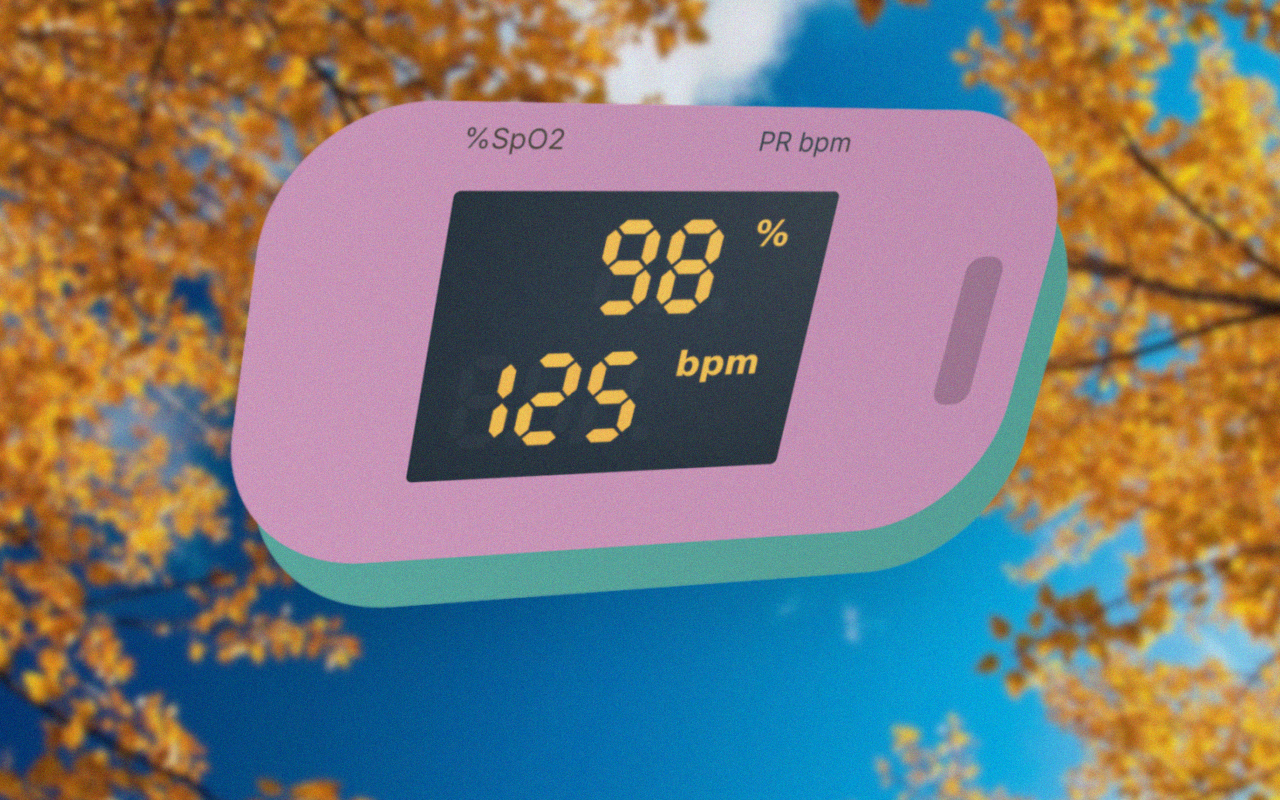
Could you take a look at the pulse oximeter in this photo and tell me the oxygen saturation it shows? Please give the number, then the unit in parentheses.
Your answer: 98 (%)
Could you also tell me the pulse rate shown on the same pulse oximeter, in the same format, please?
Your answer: 125 (bpm)
